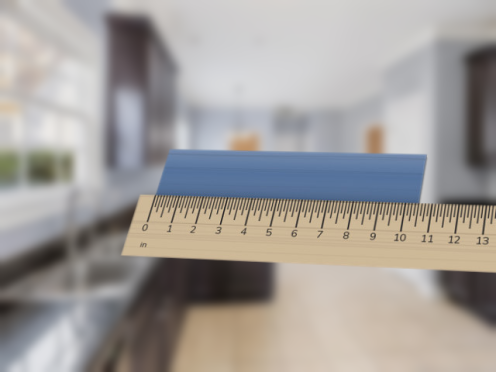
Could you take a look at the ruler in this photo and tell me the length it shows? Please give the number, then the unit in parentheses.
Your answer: 10.5 (in)
